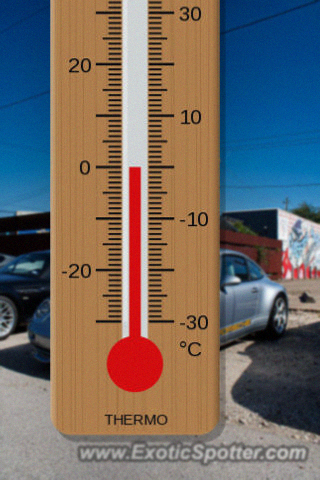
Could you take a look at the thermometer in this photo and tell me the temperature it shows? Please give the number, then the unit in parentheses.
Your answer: 0 (°C)
